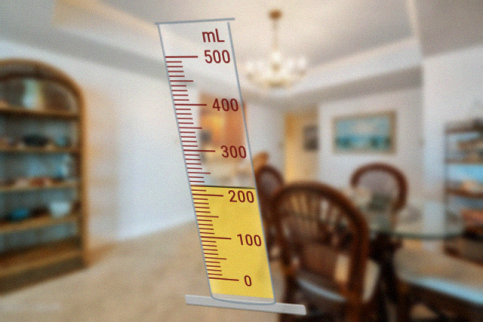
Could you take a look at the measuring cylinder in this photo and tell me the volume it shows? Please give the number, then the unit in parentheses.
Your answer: 220 (mL)
